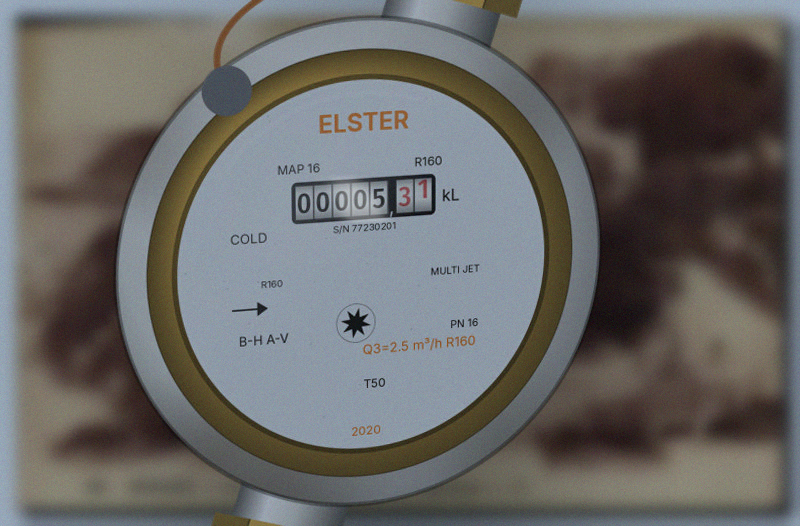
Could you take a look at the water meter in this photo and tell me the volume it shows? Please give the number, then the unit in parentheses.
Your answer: 5.31 (kL)
